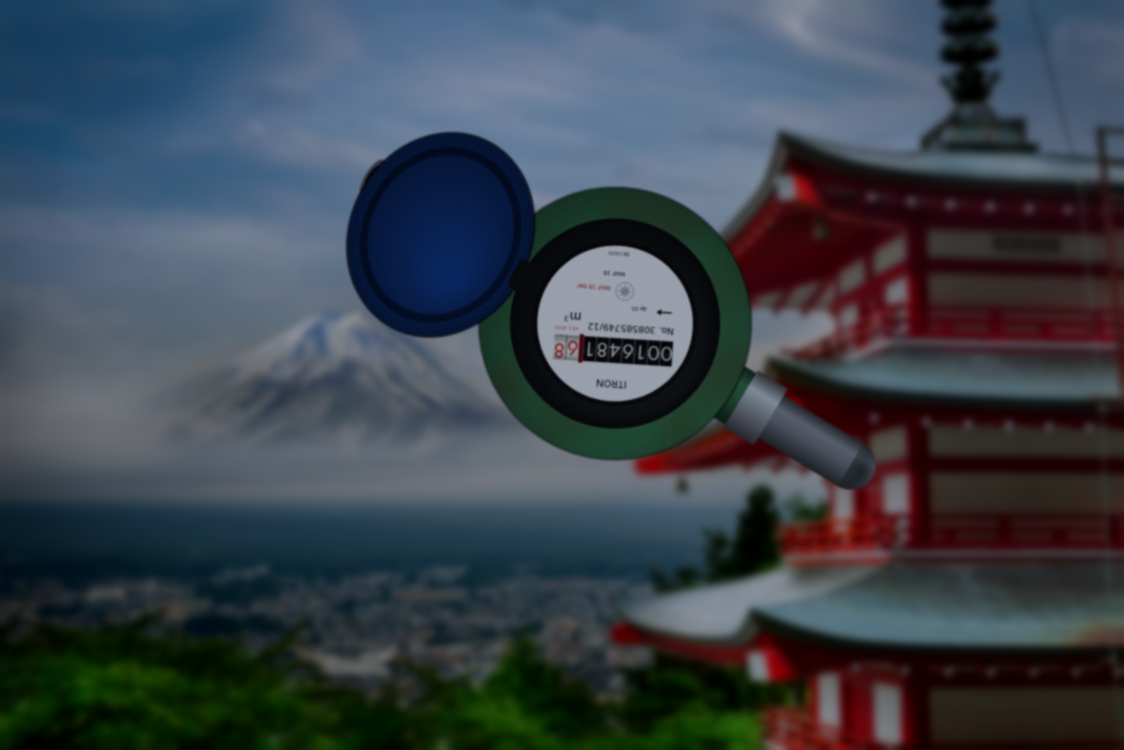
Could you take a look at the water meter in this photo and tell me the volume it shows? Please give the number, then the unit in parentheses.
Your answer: 16481.68 (m³)
